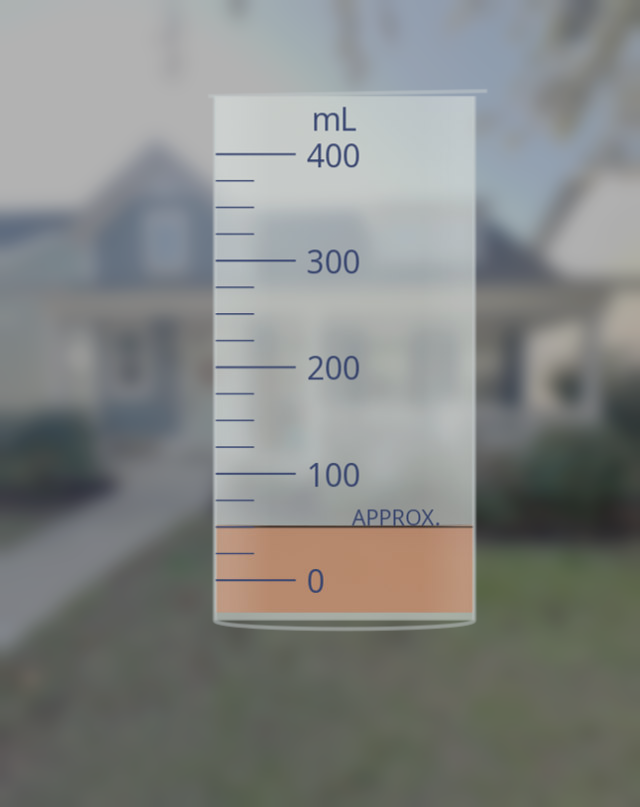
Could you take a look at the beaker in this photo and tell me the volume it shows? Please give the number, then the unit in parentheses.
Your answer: 50 (mL)
